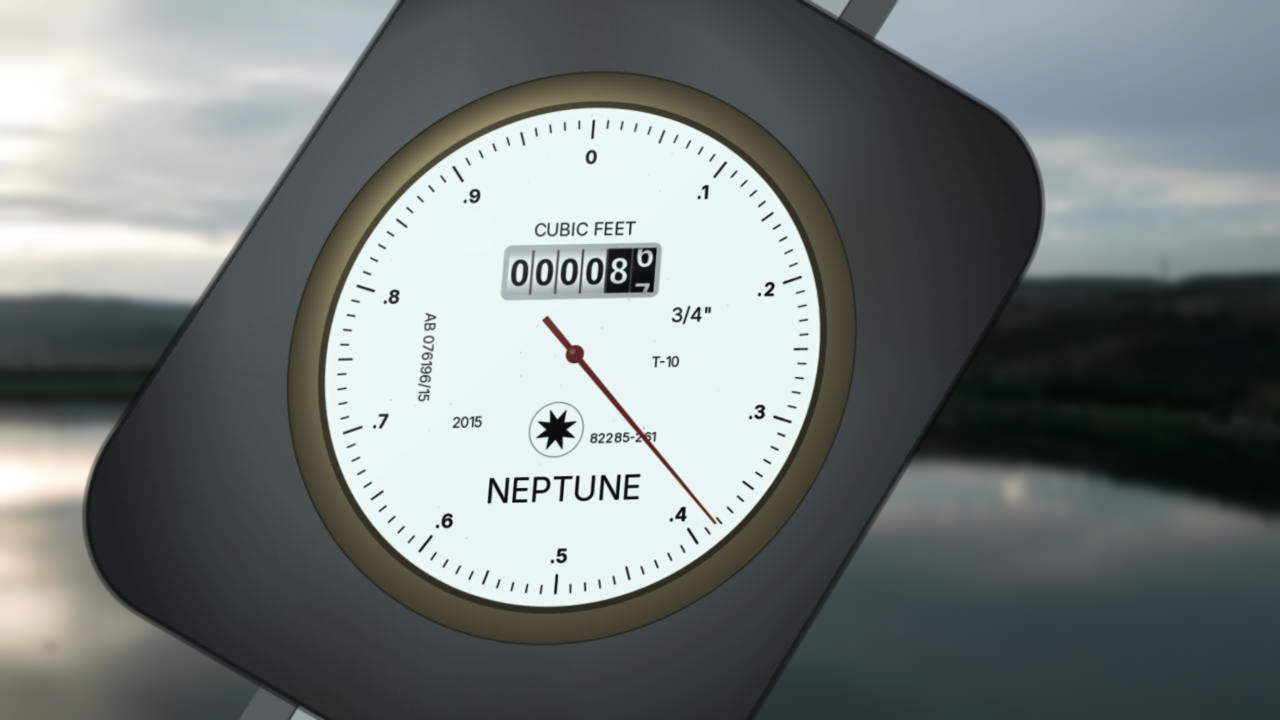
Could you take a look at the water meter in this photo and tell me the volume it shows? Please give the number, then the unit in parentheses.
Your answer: 86.38 (ft³)
